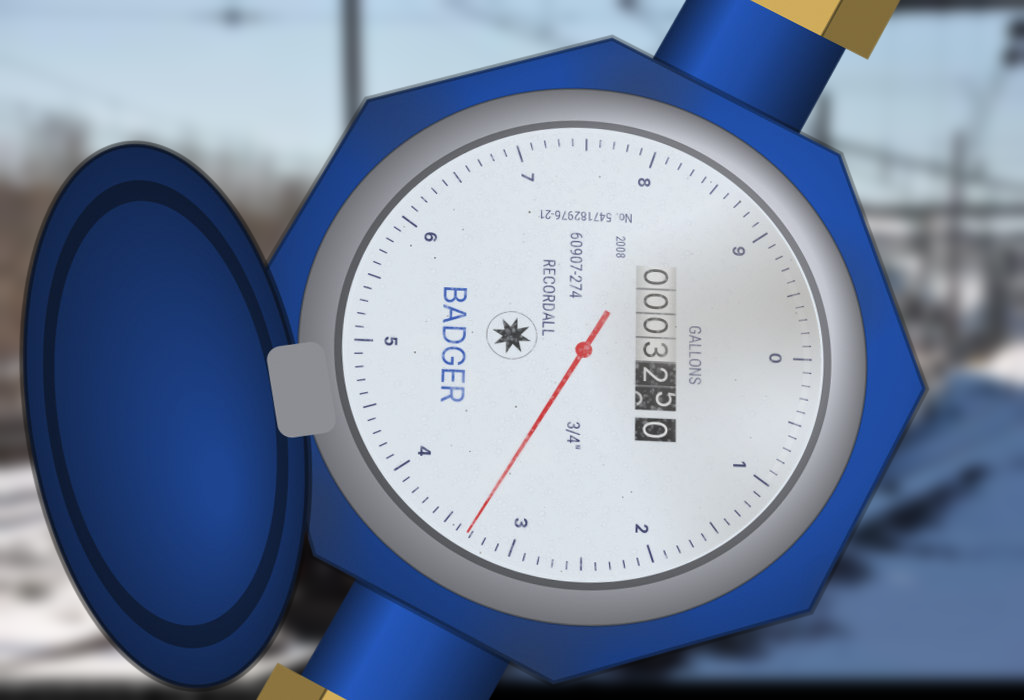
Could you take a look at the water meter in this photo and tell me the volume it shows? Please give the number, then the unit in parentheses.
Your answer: 3253.3 (gal)
